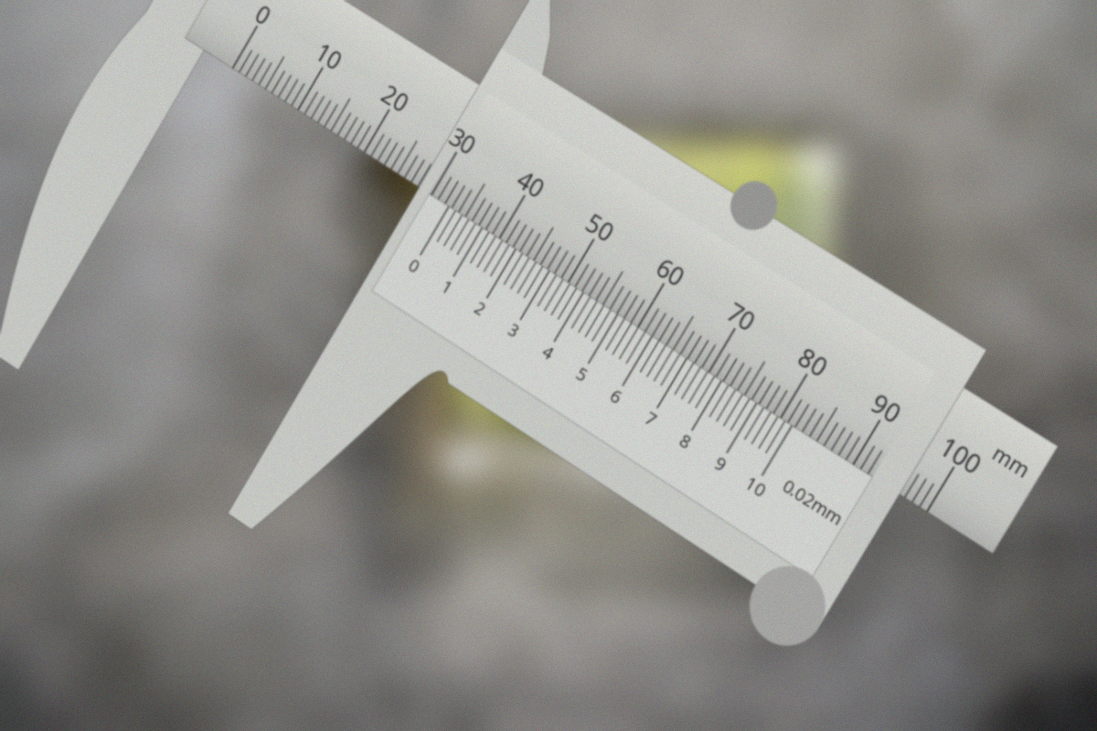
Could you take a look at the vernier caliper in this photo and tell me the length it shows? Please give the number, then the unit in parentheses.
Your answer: 32.6 (mm)
